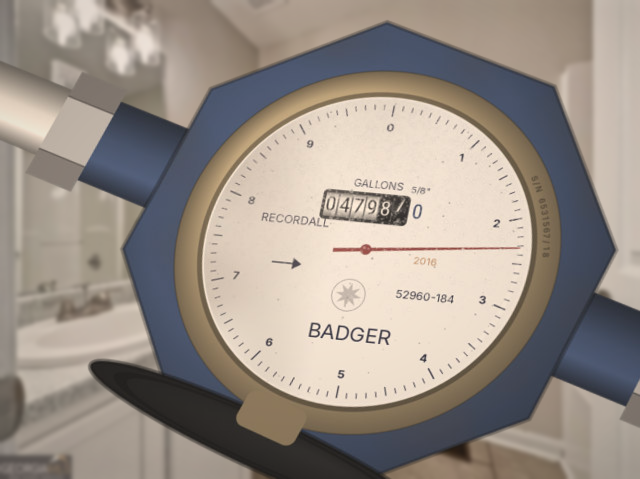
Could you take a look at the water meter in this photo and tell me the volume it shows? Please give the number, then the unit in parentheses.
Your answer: 479872.3 (gal)
